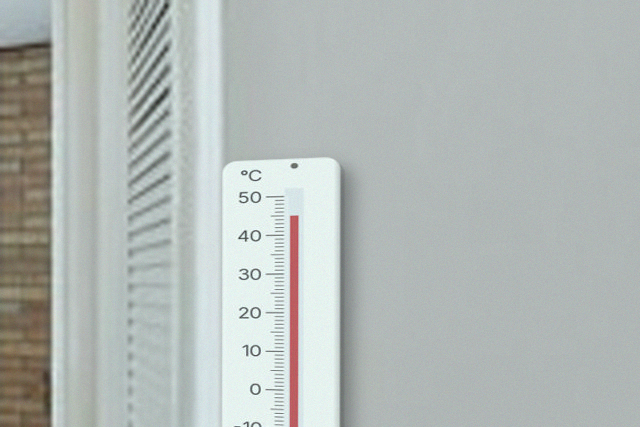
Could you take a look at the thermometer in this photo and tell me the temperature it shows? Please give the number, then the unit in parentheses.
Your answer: 45 (°C)
